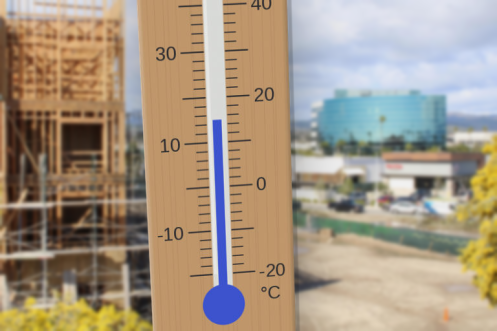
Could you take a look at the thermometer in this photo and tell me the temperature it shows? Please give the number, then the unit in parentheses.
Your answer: 15 (°C)
